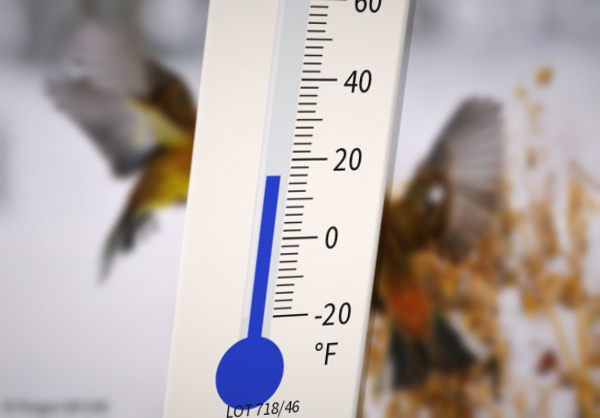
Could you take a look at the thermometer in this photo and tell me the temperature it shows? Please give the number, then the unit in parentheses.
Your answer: 16 (°F)
